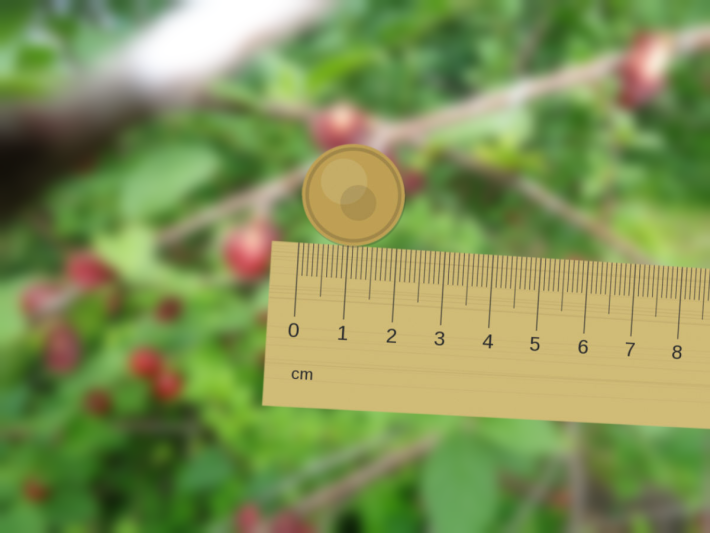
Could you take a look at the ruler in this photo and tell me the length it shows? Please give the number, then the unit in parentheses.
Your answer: 2.1 (cm)
